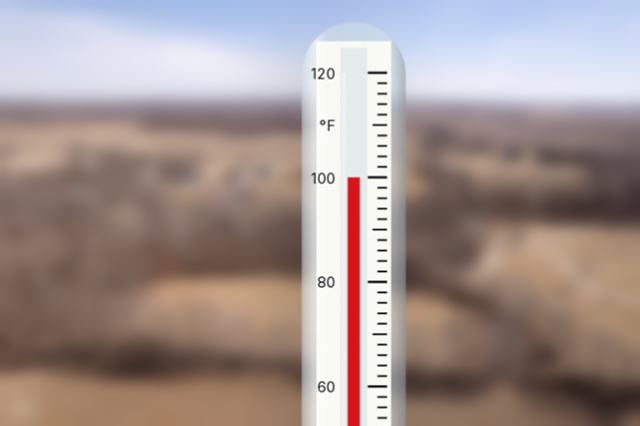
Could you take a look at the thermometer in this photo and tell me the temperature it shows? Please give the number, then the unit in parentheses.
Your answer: 100 (°F)
